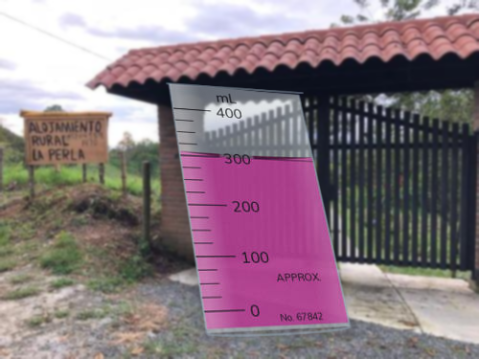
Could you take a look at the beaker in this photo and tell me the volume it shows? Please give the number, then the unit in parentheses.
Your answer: 300 (mL)
